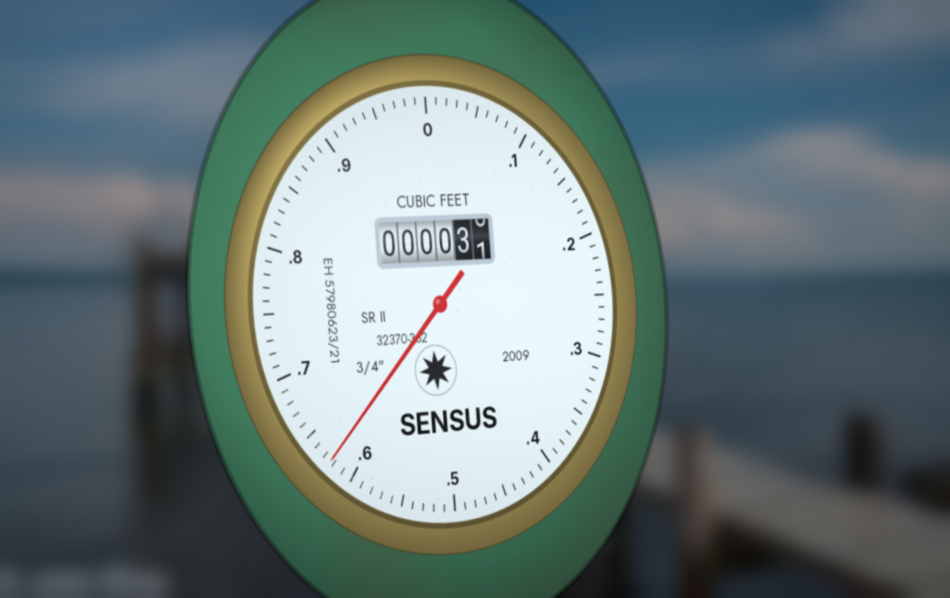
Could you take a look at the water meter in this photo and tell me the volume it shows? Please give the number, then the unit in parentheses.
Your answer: 30.62 (ft³)
